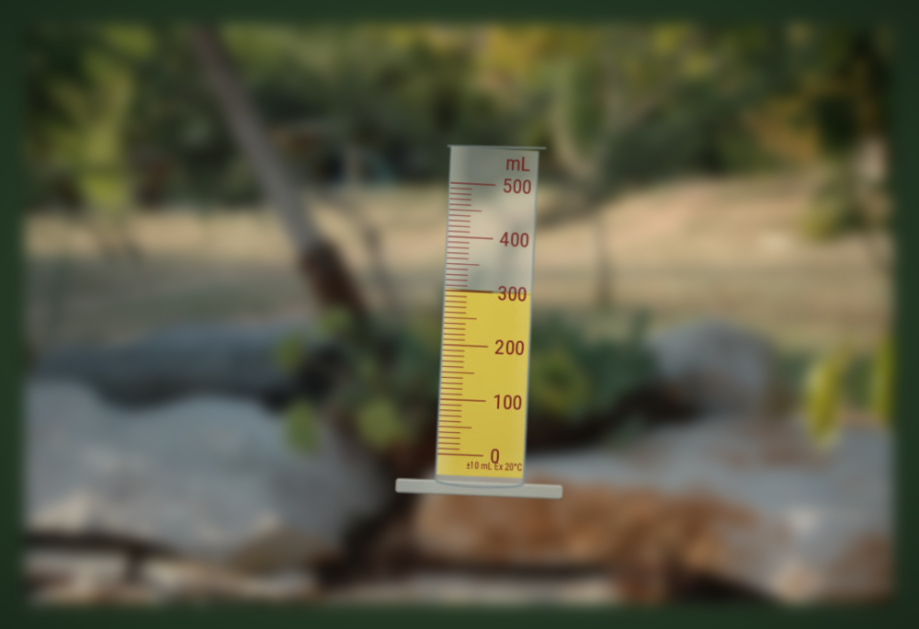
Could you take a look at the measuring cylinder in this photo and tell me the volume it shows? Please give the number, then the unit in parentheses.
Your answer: 300 (mL)
